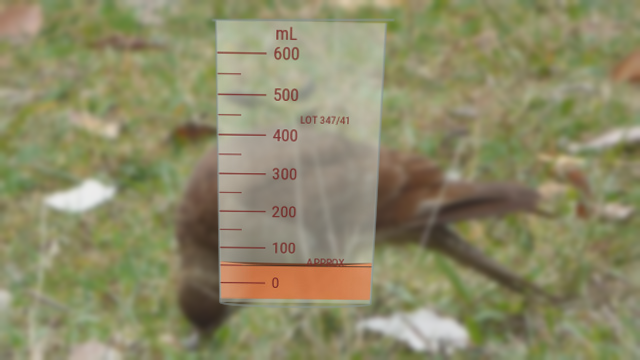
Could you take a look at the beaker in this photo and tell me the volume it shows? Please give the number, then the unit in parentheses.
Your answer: 50 (mL)
